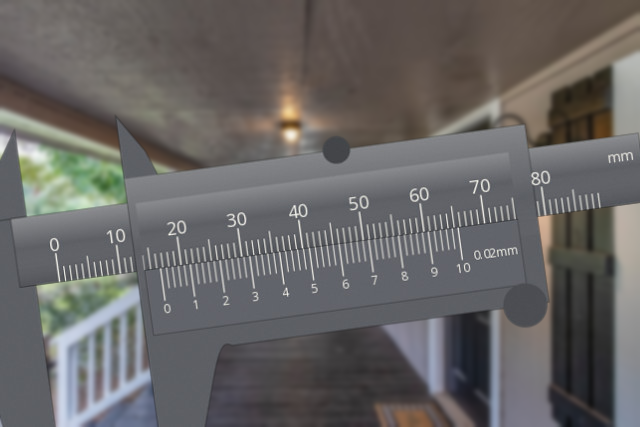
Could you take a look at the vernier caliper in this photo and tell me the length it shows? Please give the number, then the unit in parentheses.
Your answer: 16.6 (mm)
